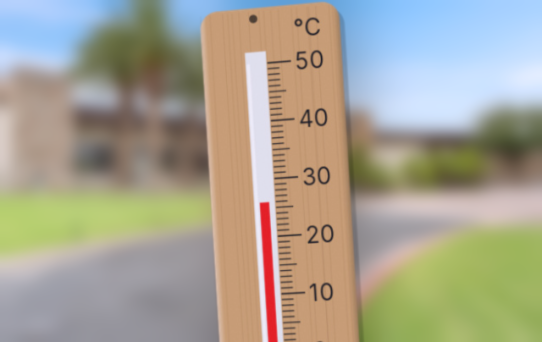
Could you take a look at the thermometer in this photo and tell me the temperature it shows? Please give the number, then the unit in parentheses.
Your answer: 26 (°C)
